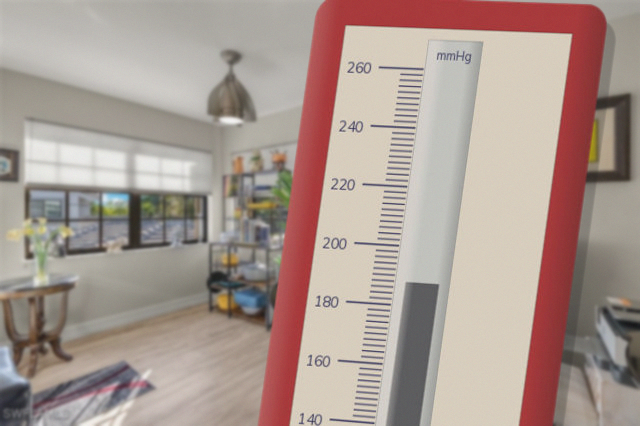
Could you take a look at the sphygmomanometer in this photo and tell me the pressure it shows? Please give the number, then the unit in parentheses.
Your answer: 188 (mmHg)
